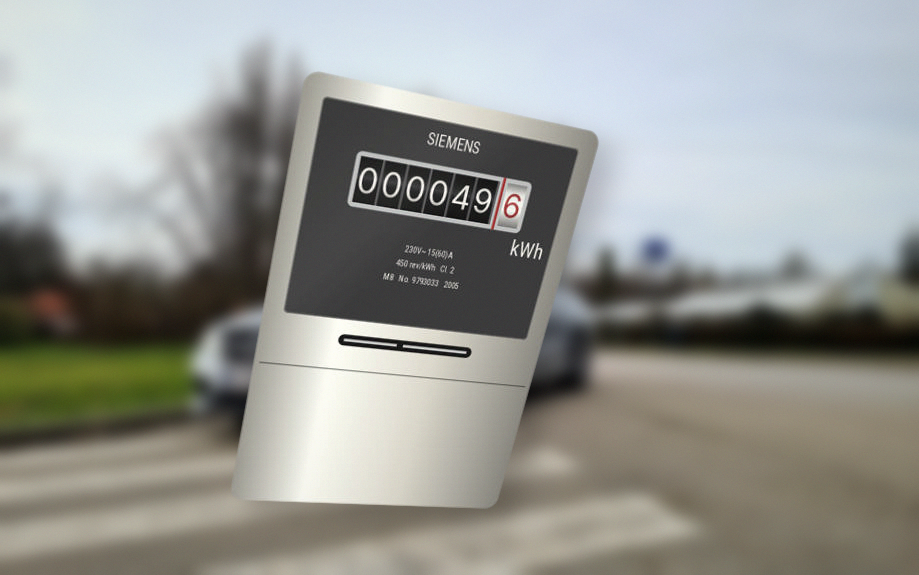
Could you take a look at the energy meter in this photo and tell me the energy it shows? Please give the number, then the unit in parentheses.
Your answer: 49.6 (kWh)
